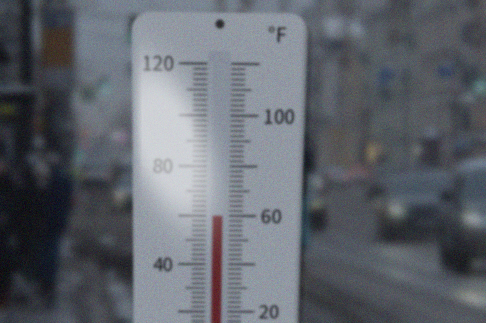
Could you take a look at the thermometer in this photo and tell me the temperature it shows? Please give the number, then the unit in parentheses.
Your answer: 60 (°F)
